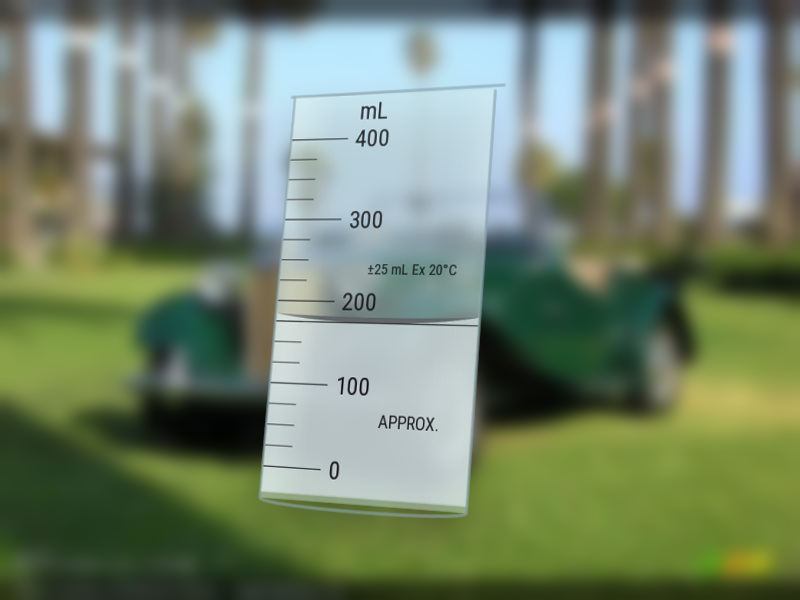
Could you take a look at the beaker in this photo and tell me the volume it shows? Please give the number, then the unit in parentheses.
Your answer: 175 (mL)
